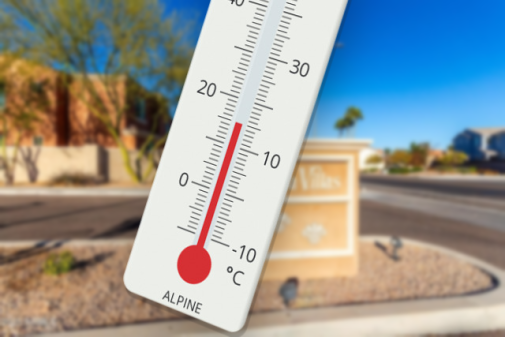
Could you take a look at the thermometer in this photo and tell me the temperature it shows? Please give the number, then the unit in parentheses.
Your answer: 15 (°C)
